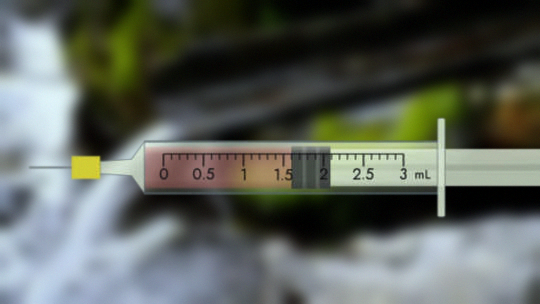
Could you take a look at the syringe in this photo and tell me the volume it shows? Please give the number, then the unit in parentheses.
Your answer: 1.6 (mL)
